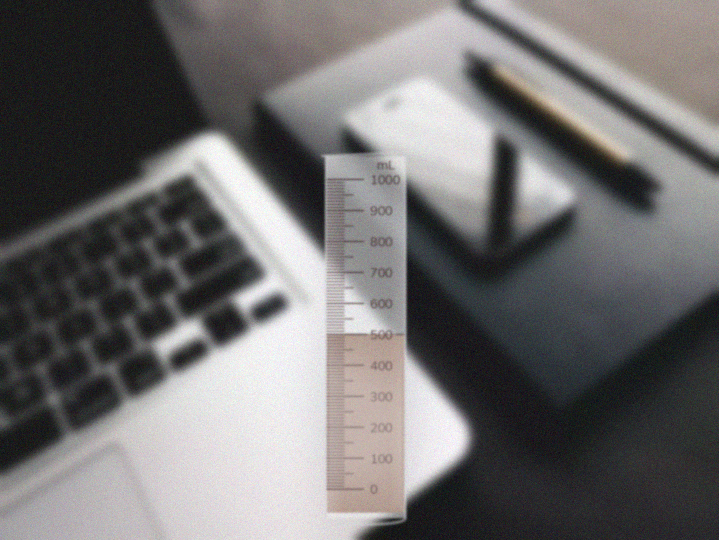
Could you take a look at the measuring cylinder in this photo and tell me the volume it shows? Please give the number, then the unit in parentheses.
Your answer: 500 (mL)
